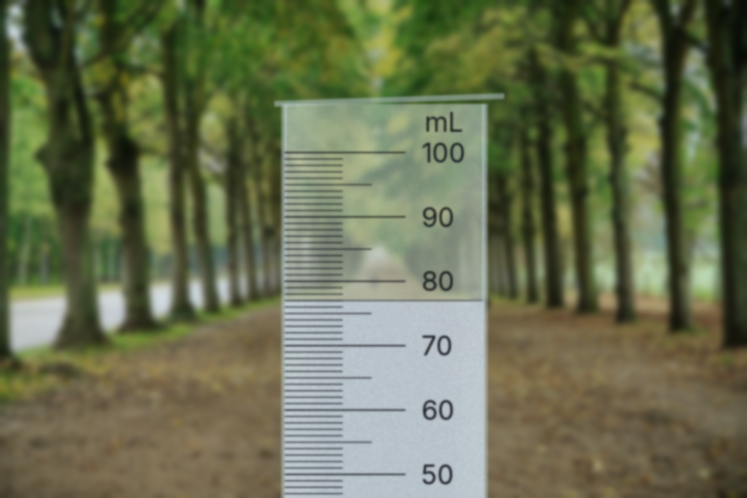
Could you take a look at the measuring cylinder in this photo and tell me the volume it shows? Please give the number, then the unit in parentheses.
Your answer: 77 (mL)
